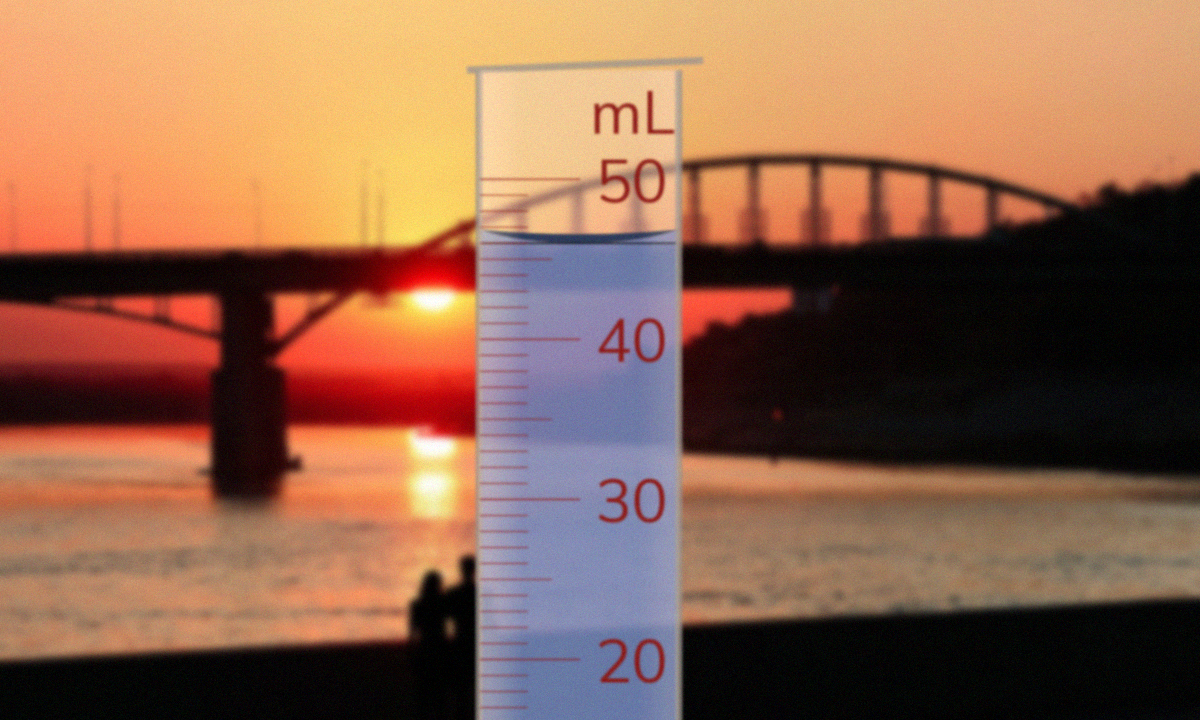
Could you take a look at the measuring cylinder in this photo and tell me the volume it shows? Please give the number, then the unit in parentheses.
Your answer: 46 (mL)
